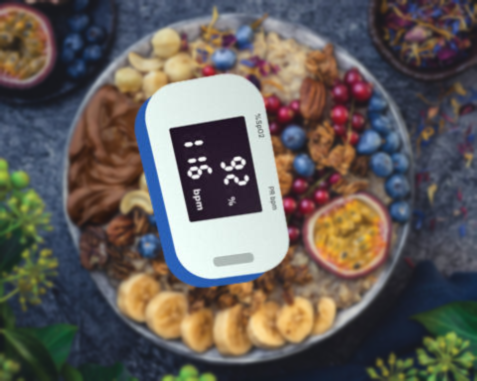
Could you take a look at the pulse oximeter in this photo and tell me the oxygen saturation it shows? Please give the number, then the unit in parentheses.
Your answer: 92 (%)
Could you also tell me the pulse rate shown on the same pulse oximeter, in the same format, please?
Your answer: 116 (bpm)
